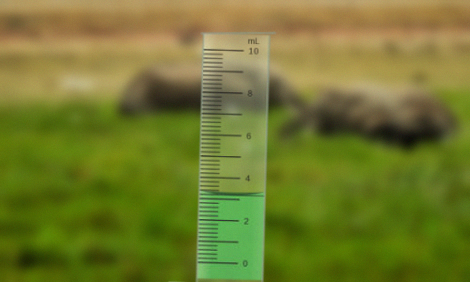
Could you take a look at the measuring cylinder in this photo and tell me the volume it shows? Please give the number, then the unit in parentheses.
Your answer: 3.2 (mL)
